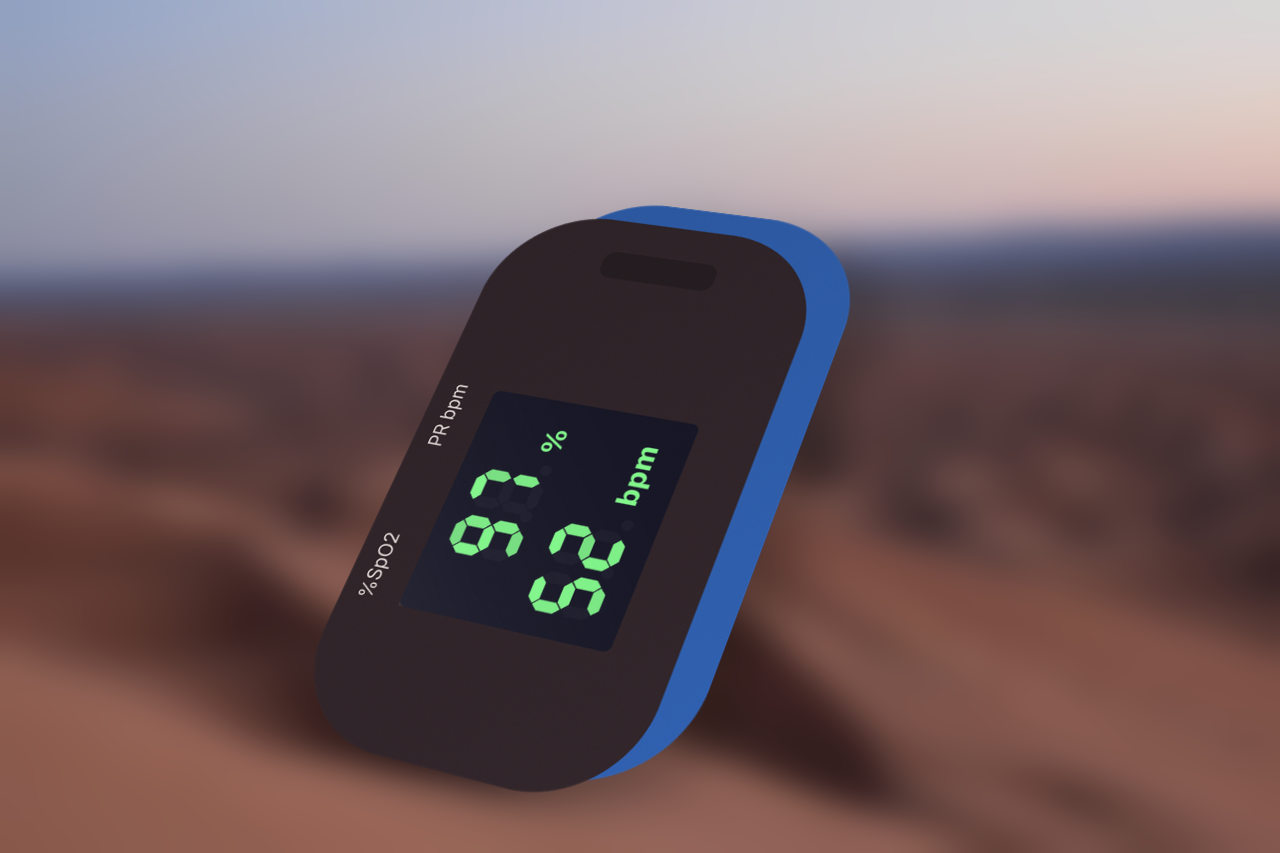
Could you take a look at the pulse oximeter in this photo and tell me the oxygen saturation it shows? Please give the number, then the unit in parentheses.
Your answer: 97 (%)
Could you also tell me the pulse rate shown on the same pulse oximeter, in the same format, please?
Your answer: 52 (bpm)
